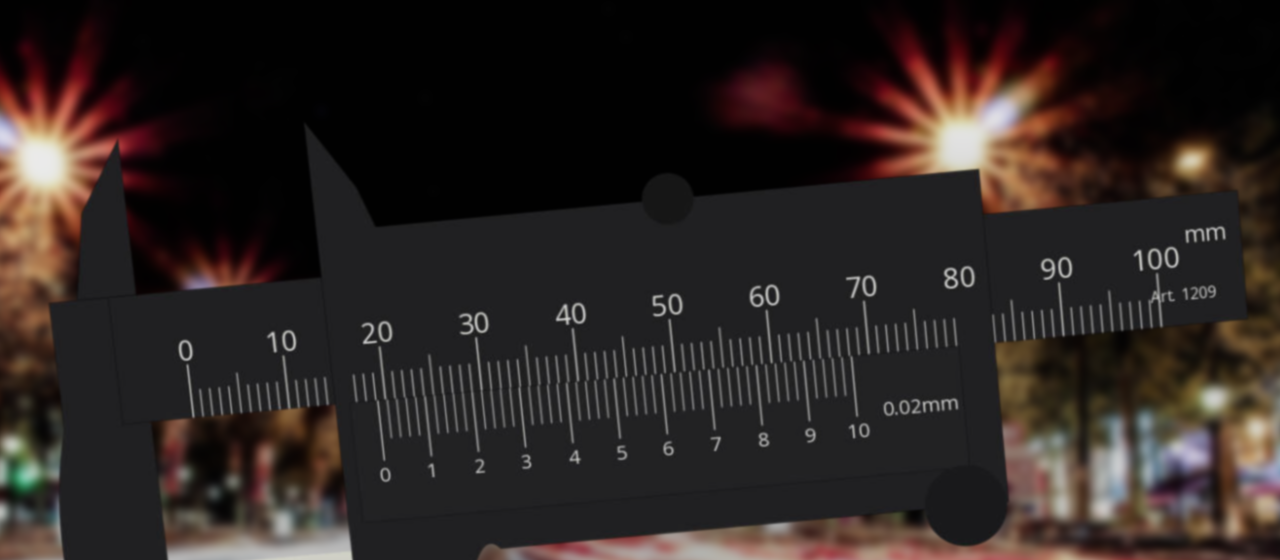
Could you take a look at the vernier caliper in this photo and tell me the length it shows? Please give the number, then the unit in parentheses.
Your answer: 19.2 (mm)
